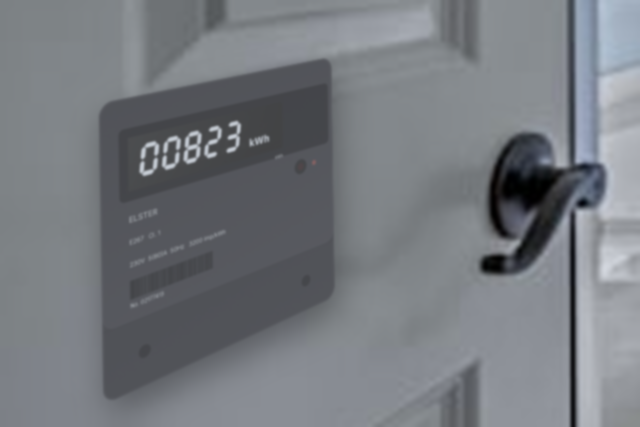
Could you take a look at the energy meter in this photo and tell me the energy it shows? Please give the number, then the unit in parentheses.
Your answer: 823 (kWh)
